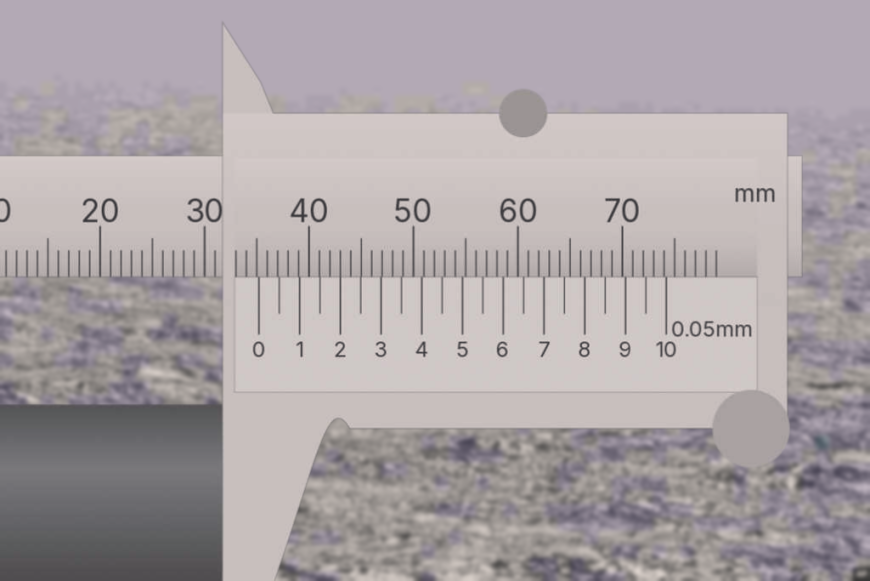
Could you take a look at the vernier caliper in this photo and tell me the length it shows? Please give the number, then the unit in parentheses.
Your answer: 35.2 (mm)
